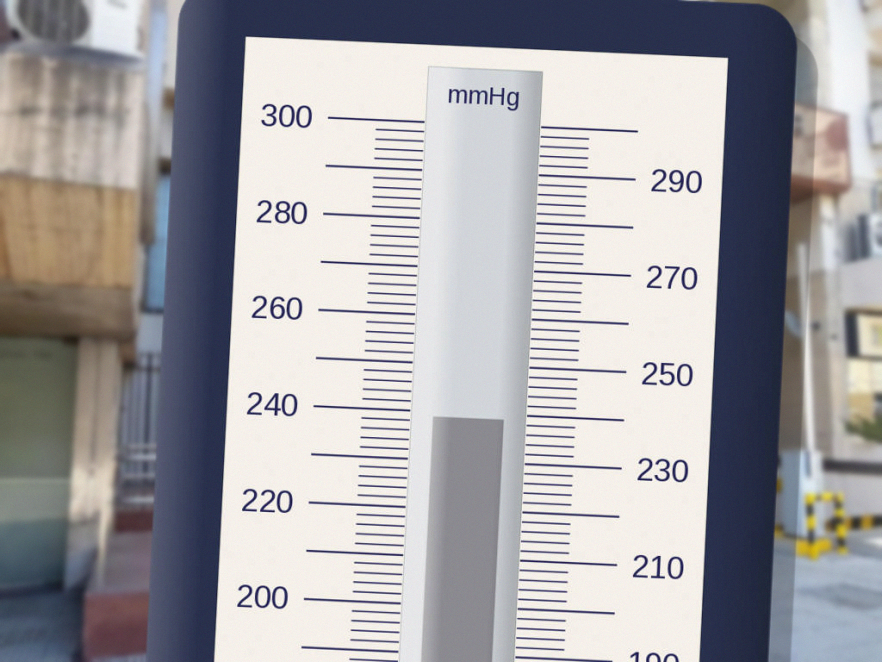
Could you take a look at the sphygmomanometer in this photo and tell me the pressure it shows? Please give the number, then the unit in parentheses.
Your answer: 239 (mmHg)
